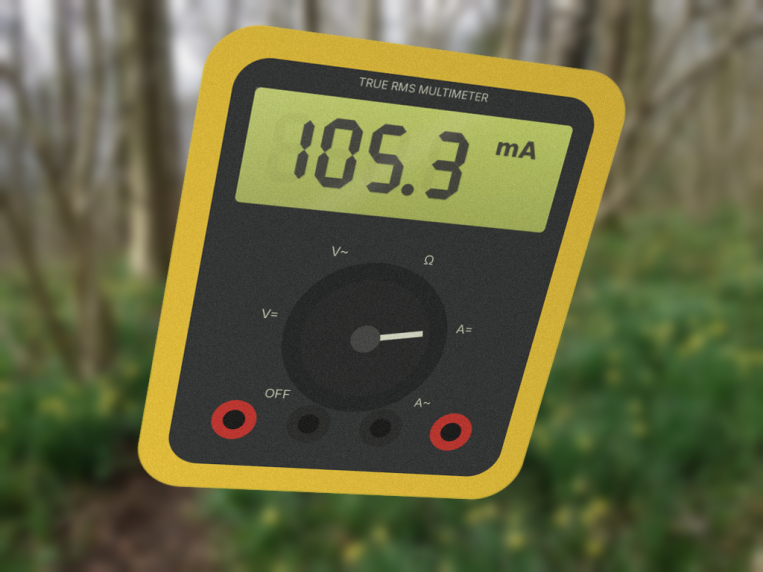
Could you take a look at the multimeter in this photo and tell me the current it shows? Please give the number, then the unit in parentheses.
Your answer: 105.3 (mA)
